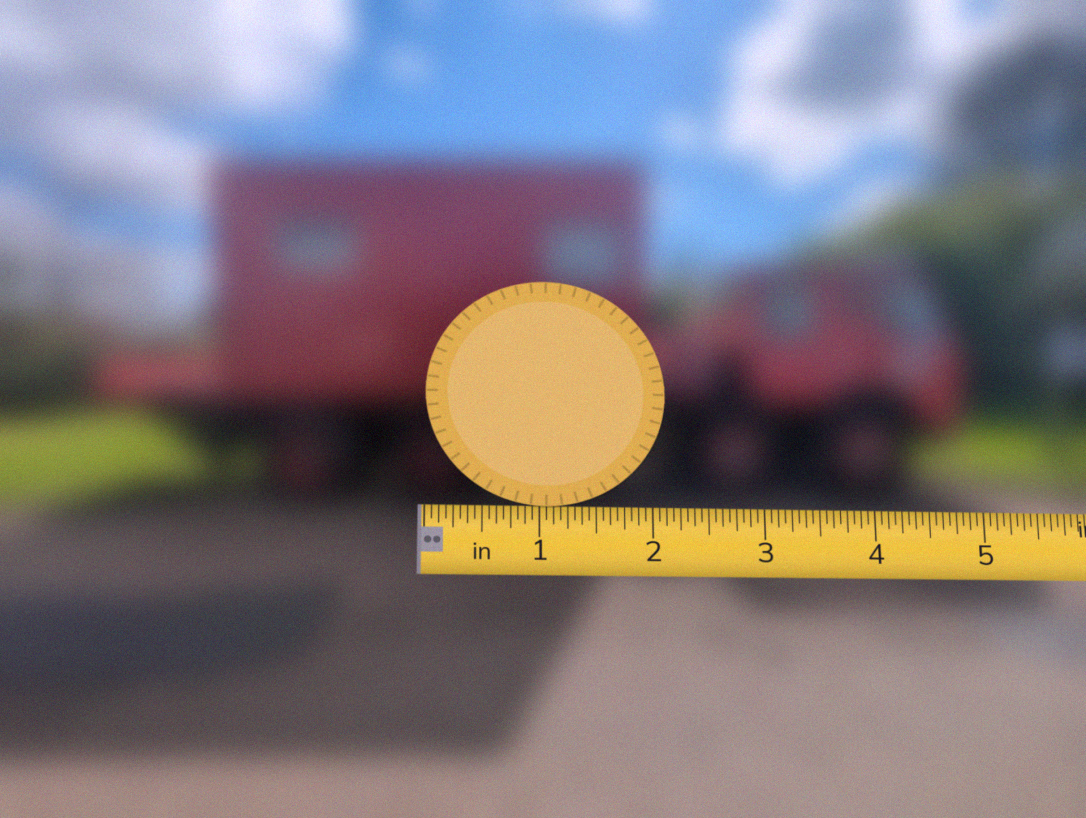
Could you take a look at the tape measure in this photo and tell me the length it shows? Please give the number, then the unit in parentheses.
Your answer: 2.125 (in)
